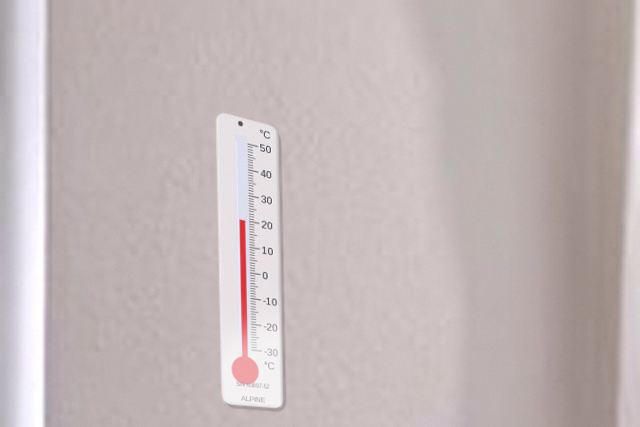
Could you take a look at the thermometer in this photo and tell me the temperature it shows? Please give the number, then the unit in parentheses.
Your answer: 20 (°C)
